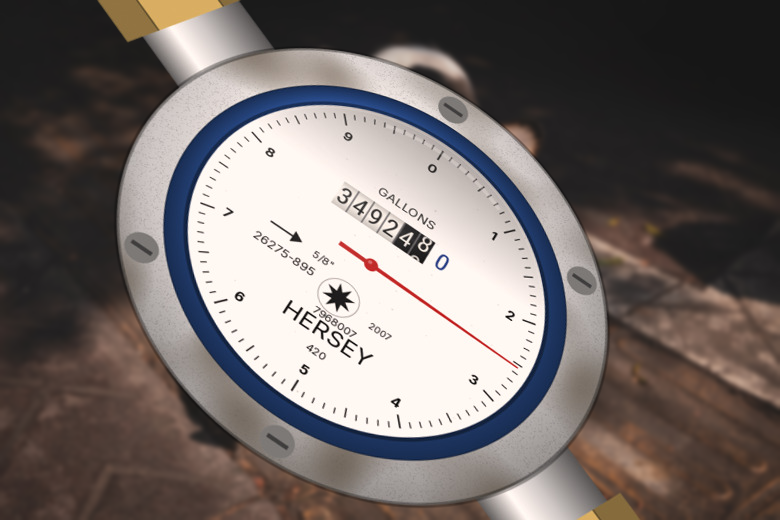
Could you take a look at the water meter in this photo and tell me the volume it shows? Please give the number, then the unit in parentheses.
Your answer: 3492482.5 (gal)
